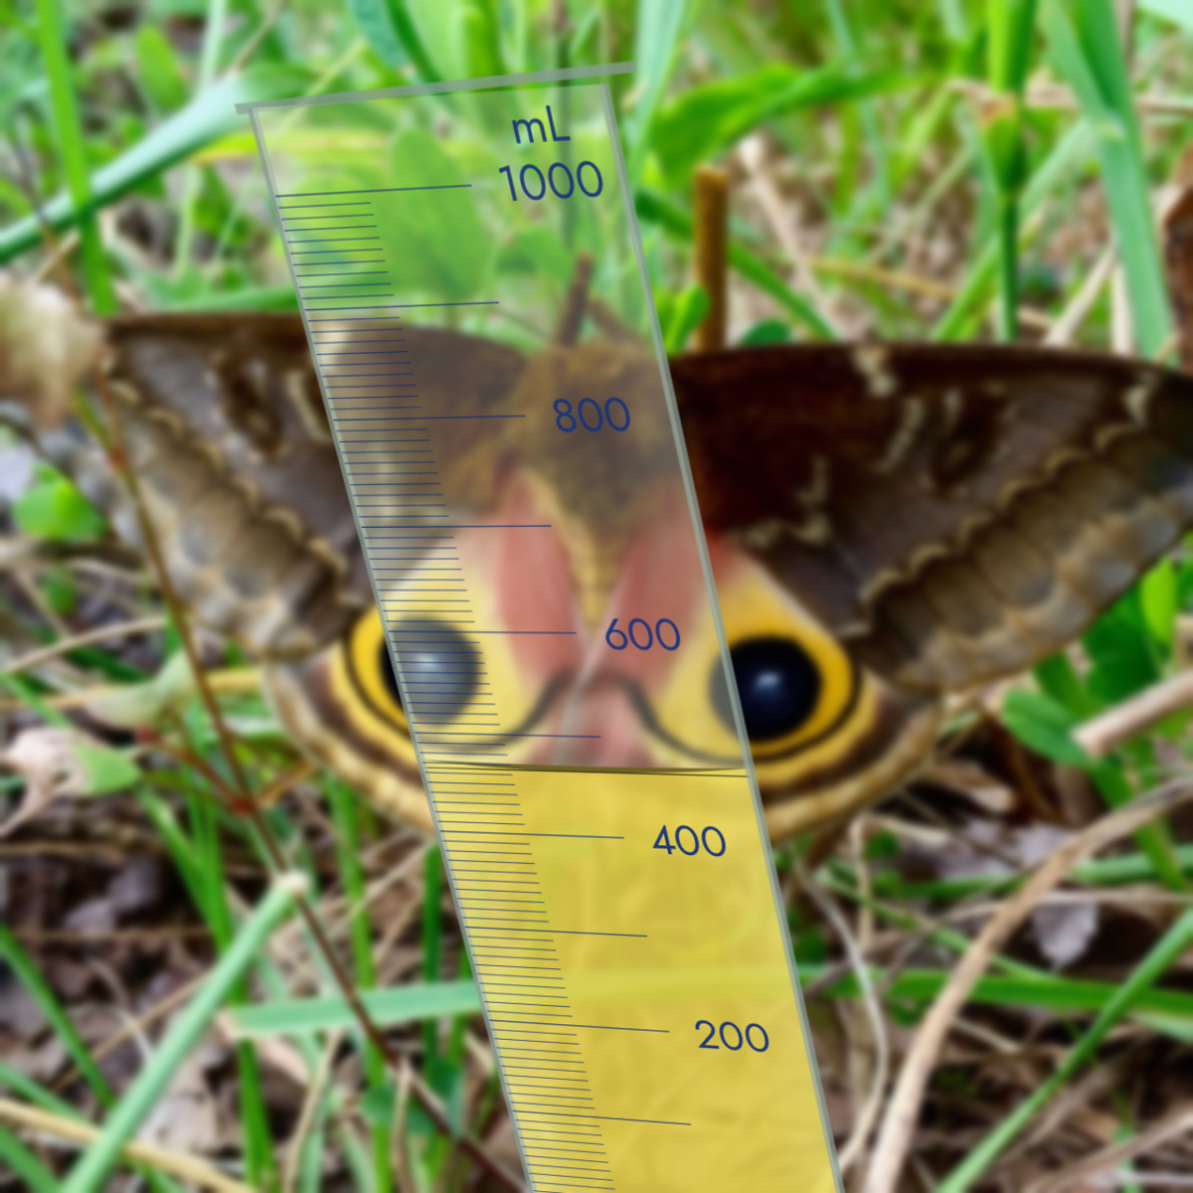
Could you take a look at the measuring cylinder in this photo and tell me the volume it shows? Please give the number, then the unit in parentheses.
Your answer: 465 (mL)
